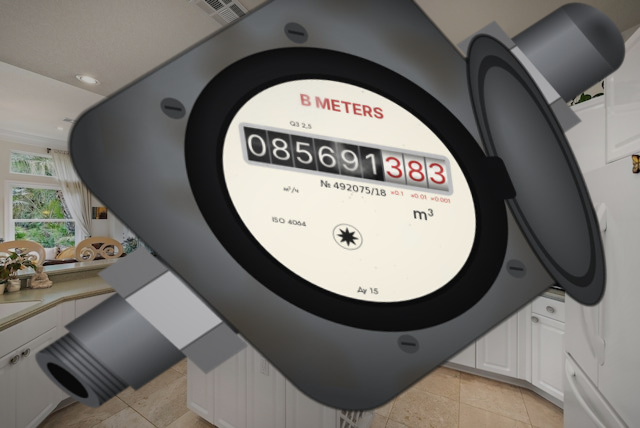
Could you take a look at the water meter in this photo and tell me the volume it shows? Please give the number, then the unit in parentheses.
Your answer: 85691.383 (m³)
